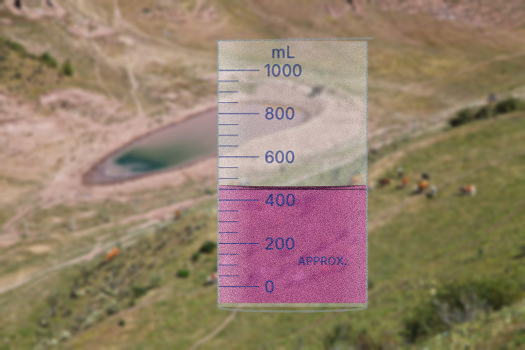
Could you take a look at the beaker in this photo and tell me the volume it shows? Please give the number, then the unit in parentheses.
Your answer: 450 (mL)
